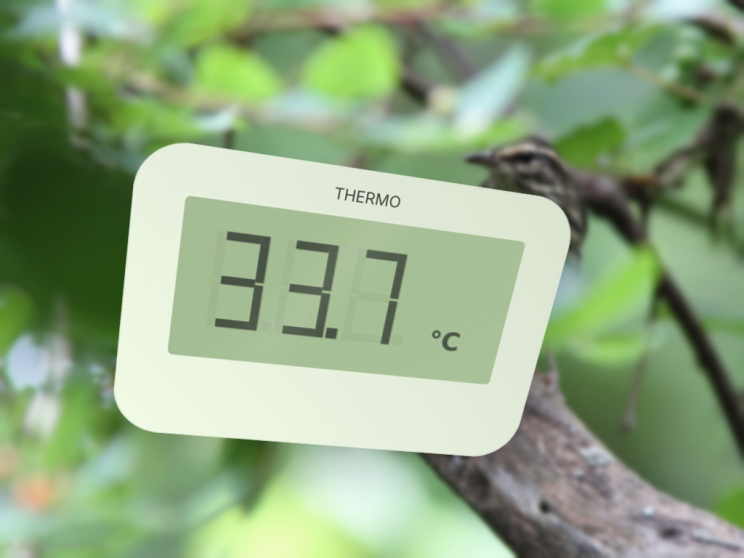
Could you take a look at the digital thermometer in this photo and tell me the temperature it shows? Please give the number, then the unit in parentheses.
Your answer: 33.7 (°C)
